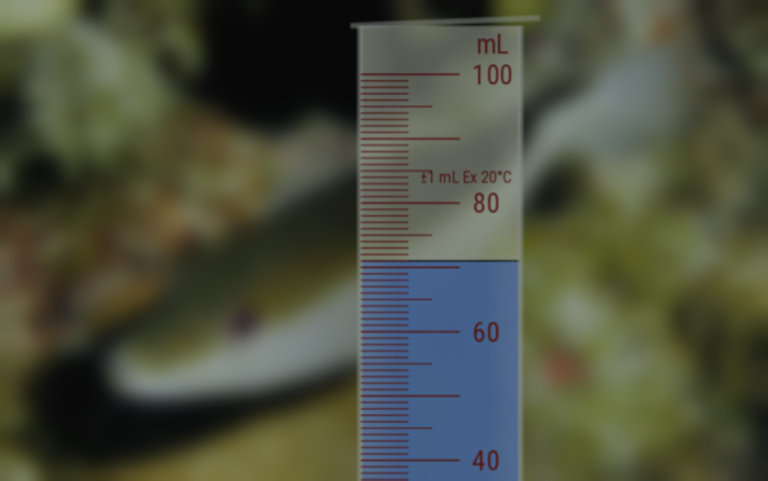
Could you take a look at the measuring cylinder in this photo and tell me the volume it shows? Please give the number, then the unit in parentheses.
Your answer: 71 (mL)
